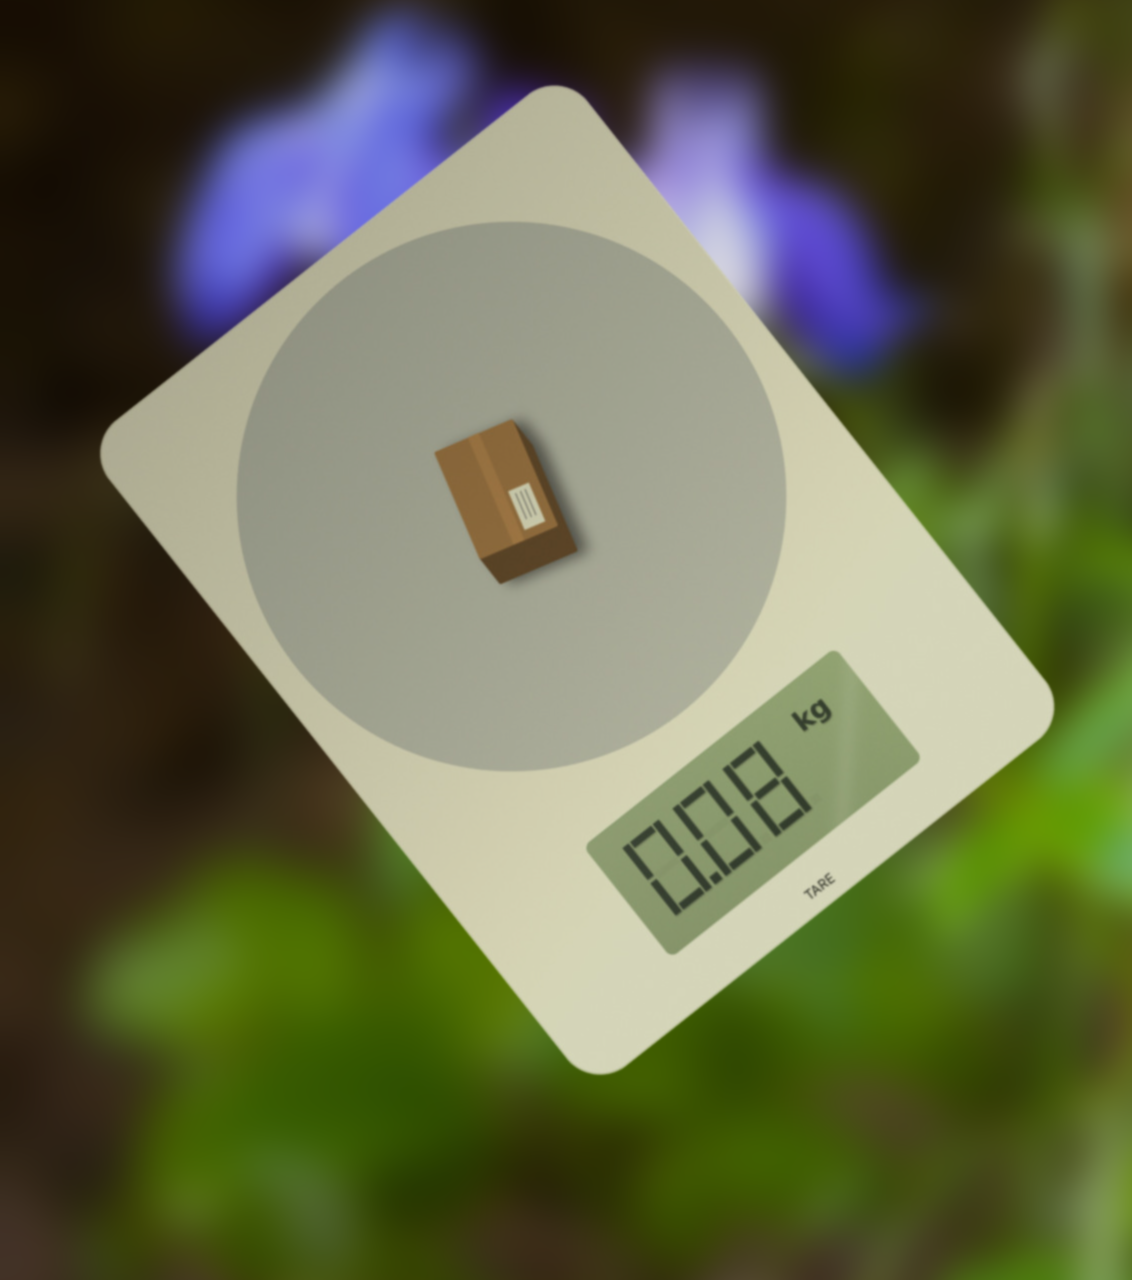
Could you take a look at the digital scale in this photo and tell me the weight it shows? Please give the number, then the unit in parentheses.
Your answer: 0.08 (kg)
